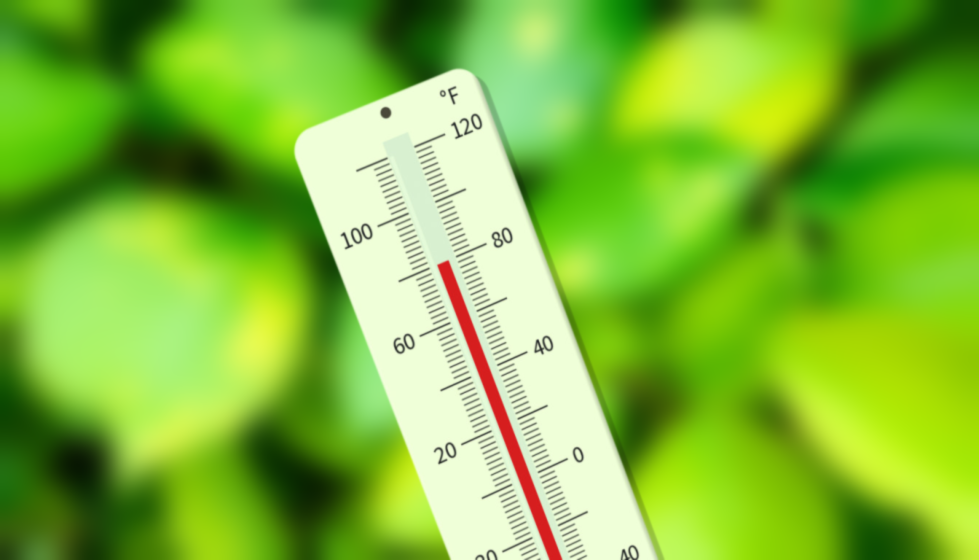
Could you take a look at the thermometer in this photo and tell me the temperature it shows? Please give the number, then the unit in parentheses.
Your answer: 80 (°F)
